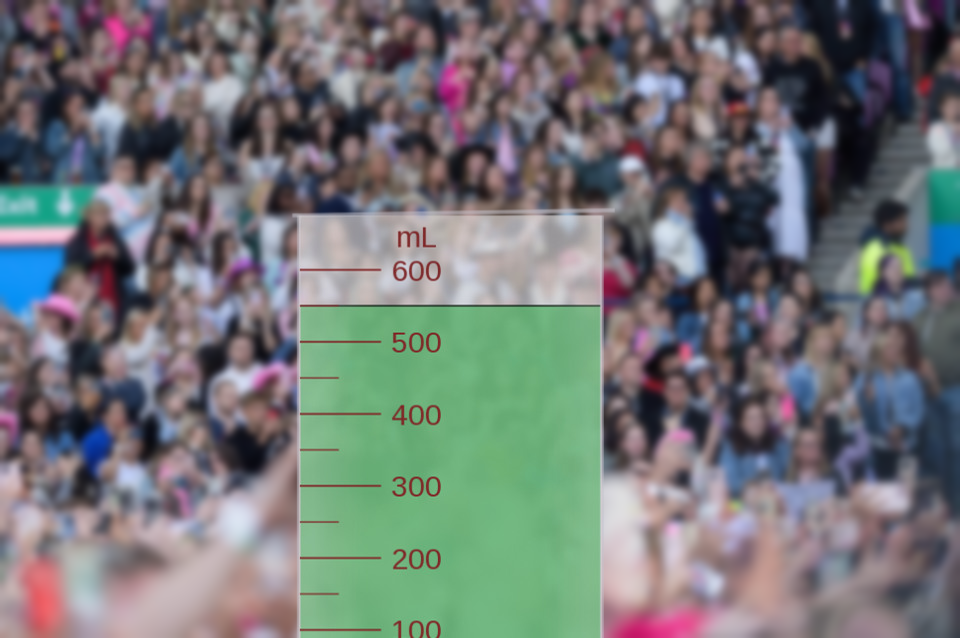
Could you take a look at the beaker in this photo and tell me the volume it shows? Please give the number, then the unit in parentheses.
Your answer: 550 (mL)
